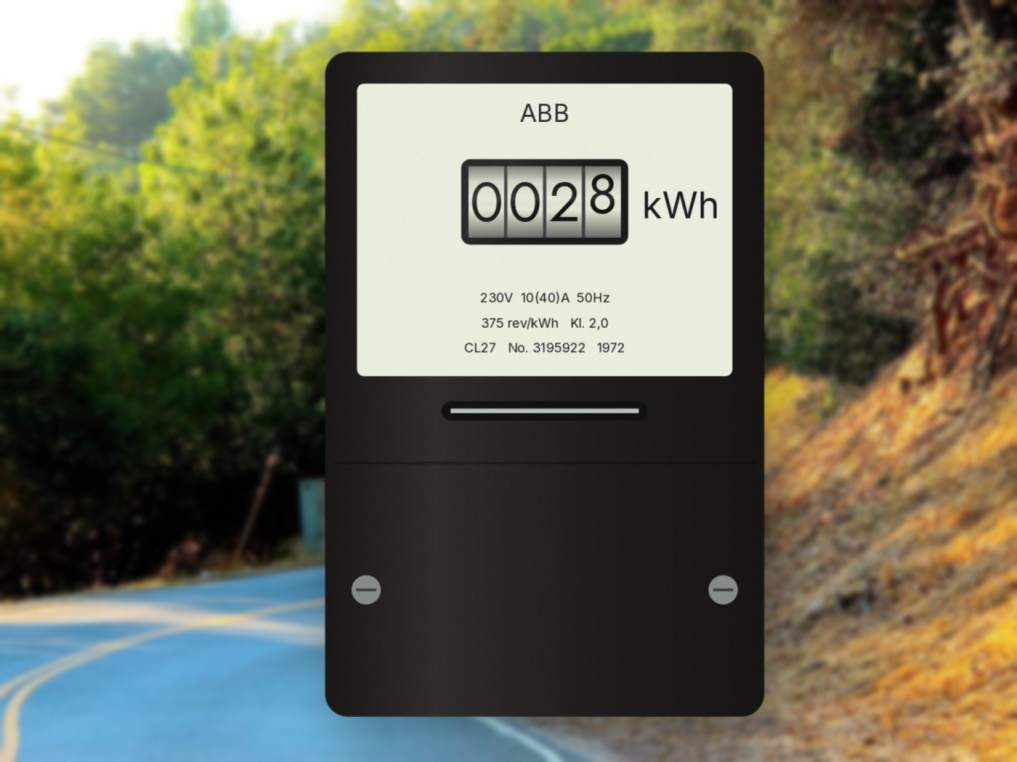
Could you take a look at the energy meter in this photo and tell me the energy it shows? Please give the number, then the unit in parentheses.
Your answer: 28 (kWh)
